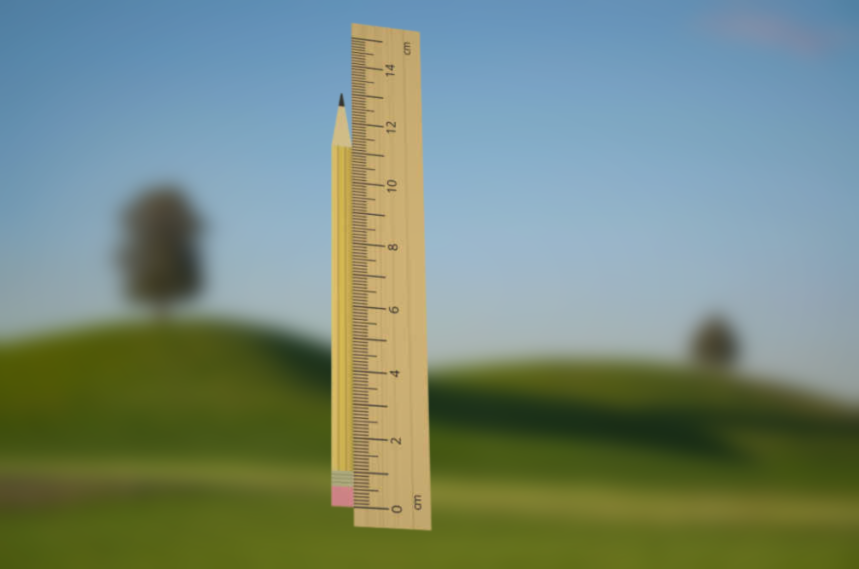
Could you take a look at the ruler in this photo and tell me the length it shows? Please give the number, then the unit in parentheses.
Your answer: 13 (cm)
